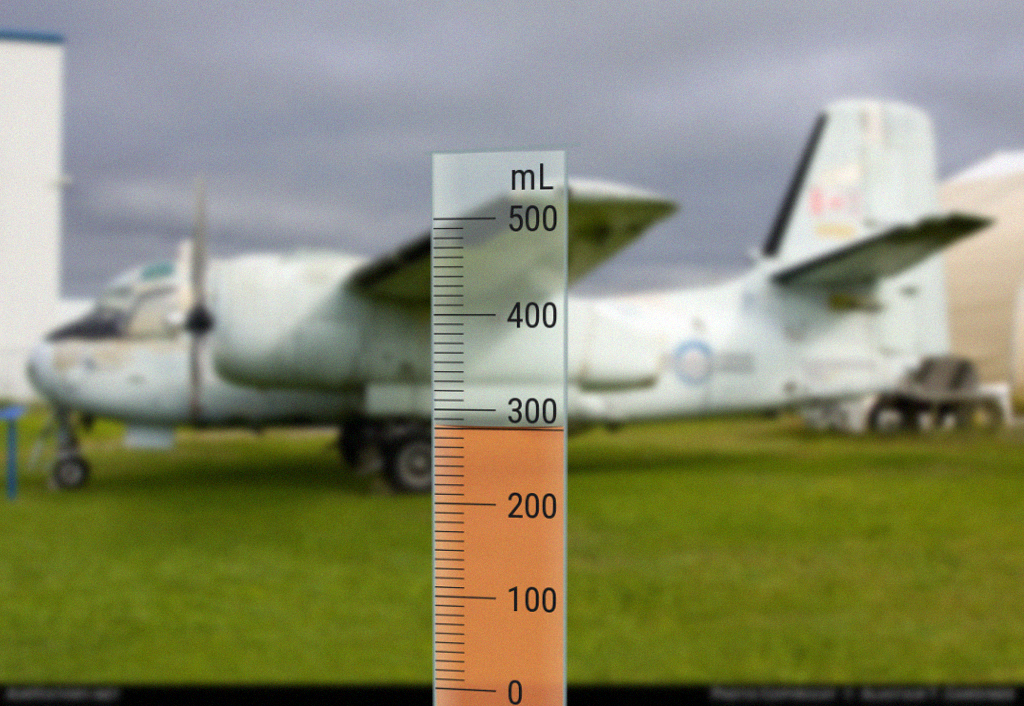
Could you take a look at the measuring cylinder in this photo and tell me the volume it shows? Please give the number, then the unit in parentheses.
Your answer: 280 (mL)
